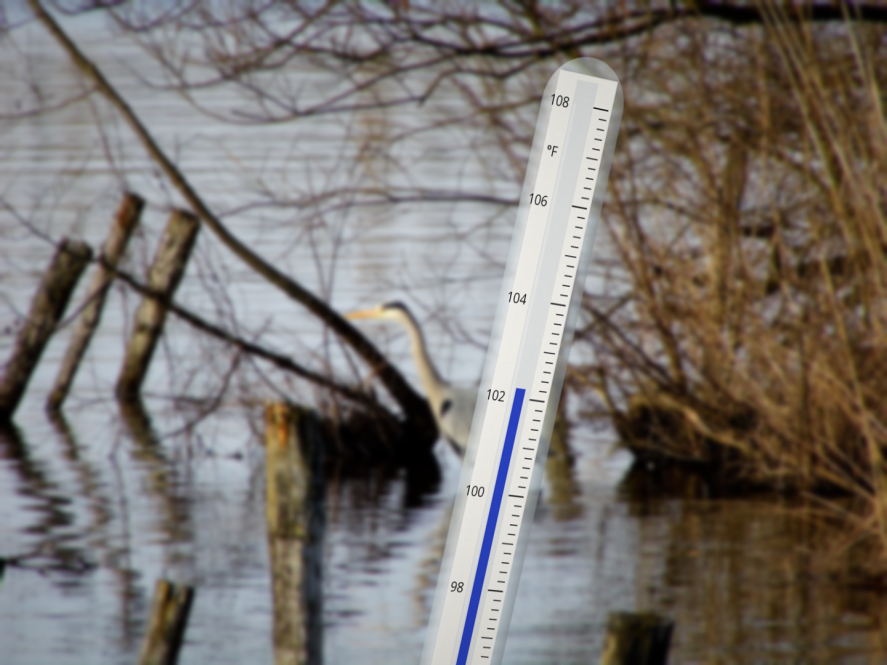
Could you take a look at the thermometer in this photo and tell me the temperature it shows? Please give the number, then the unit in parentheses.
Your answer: 102.2 (°F)
